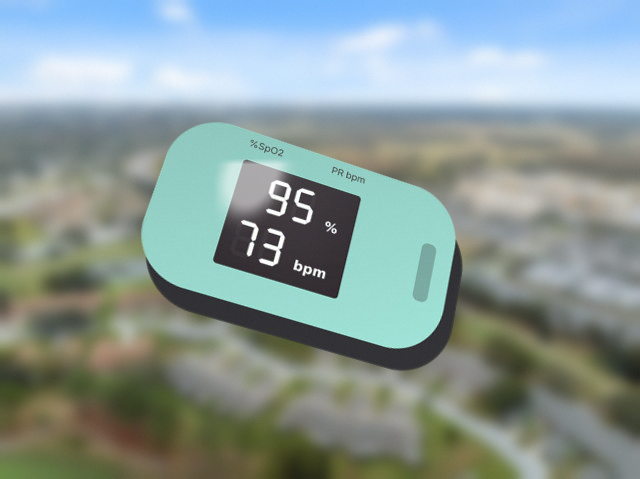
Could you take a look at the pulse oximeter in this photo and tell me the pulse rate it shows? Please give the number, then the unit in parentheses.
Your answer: 73 (bpm)
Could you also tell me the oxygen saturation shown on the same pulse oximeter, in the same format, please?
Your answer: 95 (%)
